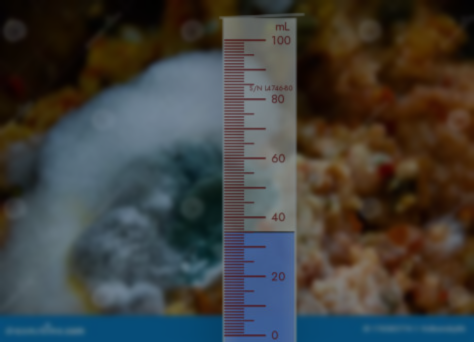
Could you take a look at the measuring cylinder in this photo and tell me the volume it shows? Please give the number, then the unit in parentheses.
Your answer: 35 (mL)
